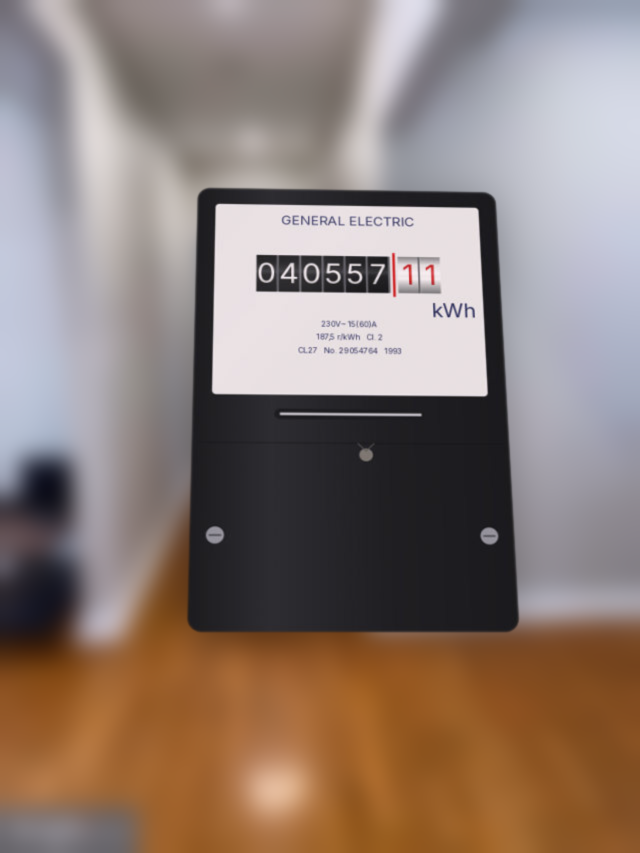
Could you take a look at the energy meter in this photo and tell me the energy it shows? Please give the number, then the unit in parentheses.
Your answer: 40557.11 (kWh)
